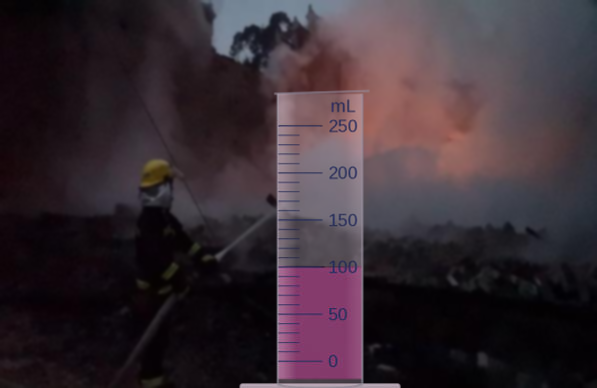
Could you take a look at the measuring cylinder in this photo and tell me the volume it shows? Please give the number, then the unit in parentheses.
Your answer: 100 (mL)
